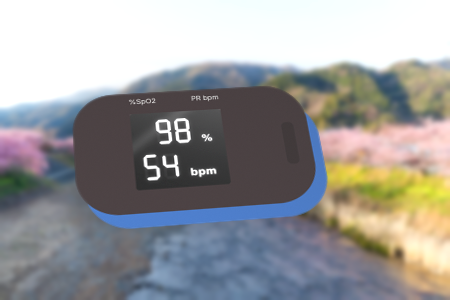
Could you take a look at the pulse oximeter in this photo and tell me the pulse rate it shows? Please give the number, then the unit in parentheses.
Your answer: 54 (bpm)
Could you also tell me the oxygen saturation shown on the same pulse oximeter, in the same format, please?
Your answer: 98 (%)
